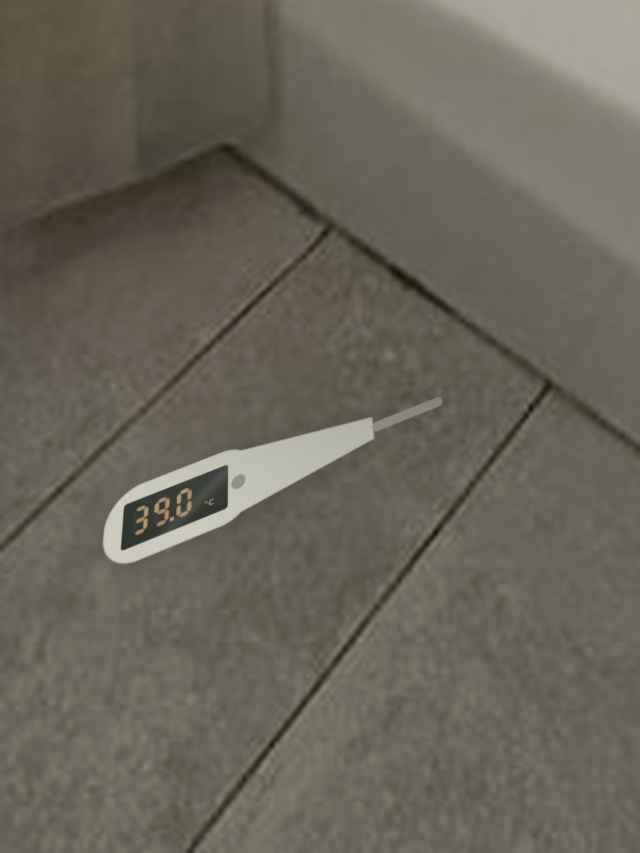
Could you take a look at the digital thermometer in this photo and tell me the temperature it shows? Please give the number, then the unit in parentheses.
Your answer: 39.0 (°C)
